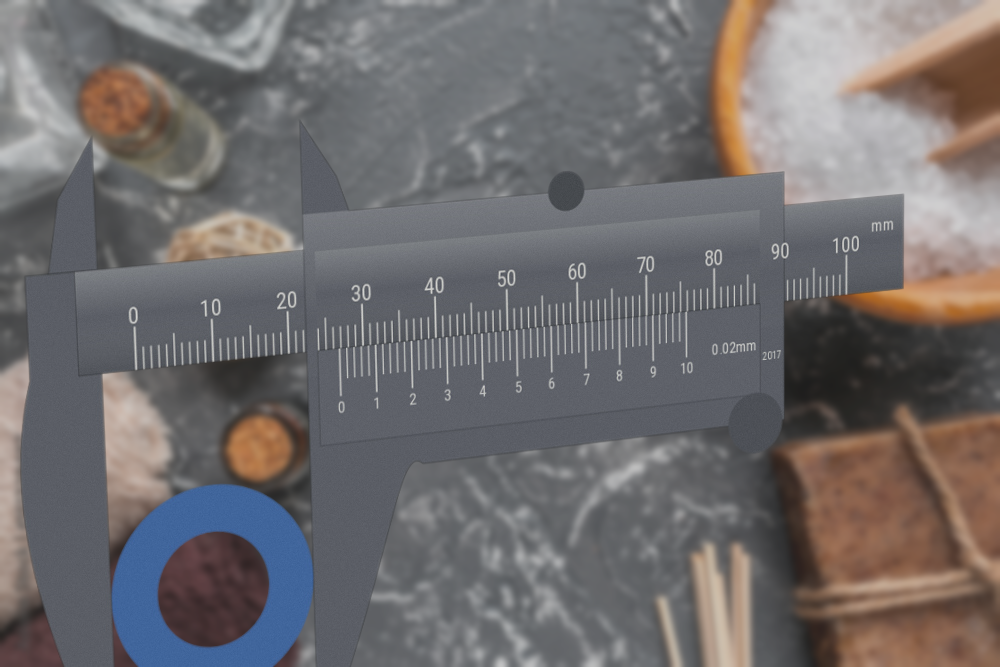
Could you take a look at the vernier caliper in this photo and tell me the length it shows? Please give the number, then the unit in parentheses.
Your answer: 26.8 (mm)
